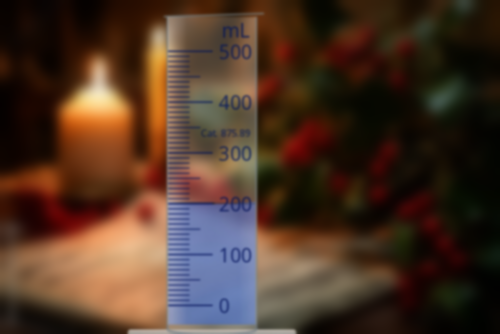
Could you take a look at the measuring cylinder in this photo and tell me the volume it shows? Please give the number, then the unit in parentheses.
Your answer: 200 (mL)
